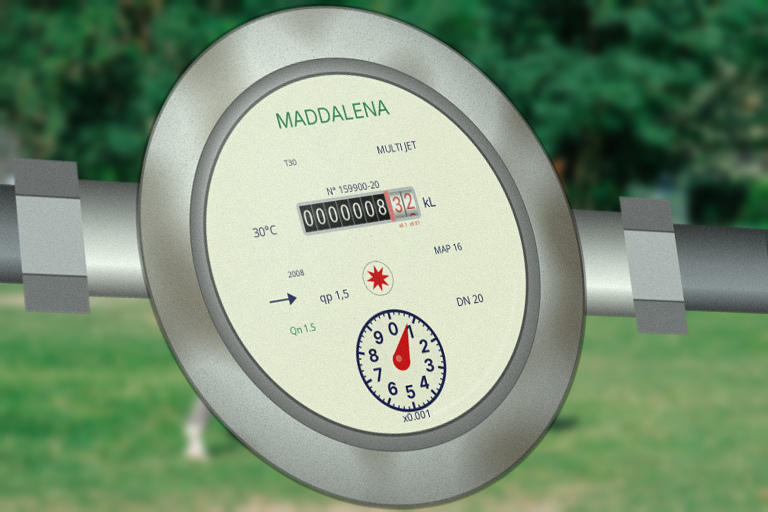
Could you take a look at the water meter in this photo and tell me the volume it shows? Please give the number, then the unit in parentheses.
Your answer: 8.320 (kL)
